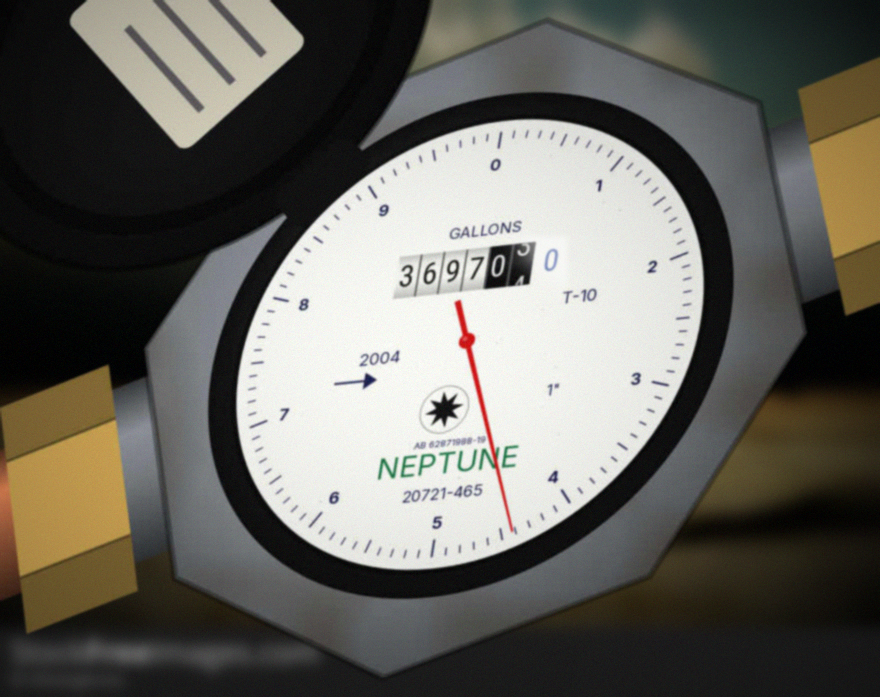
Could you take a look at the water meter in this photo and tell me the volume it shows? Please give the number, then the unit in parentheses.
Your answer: 3697034.4 (gal)
